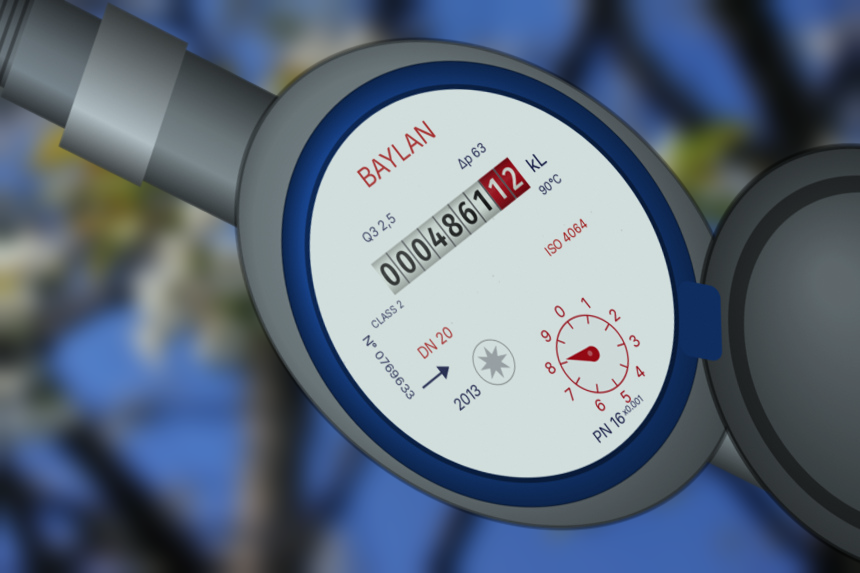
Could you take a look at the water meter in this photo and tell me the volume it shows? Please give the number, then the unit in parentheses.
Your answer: 4861.128 (kL)
